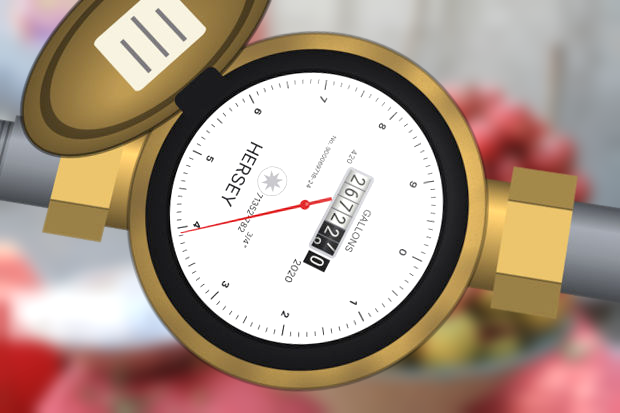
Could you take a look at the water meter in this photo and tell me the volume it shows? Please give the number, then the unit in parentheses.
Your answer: 2672273.9 (gal)
